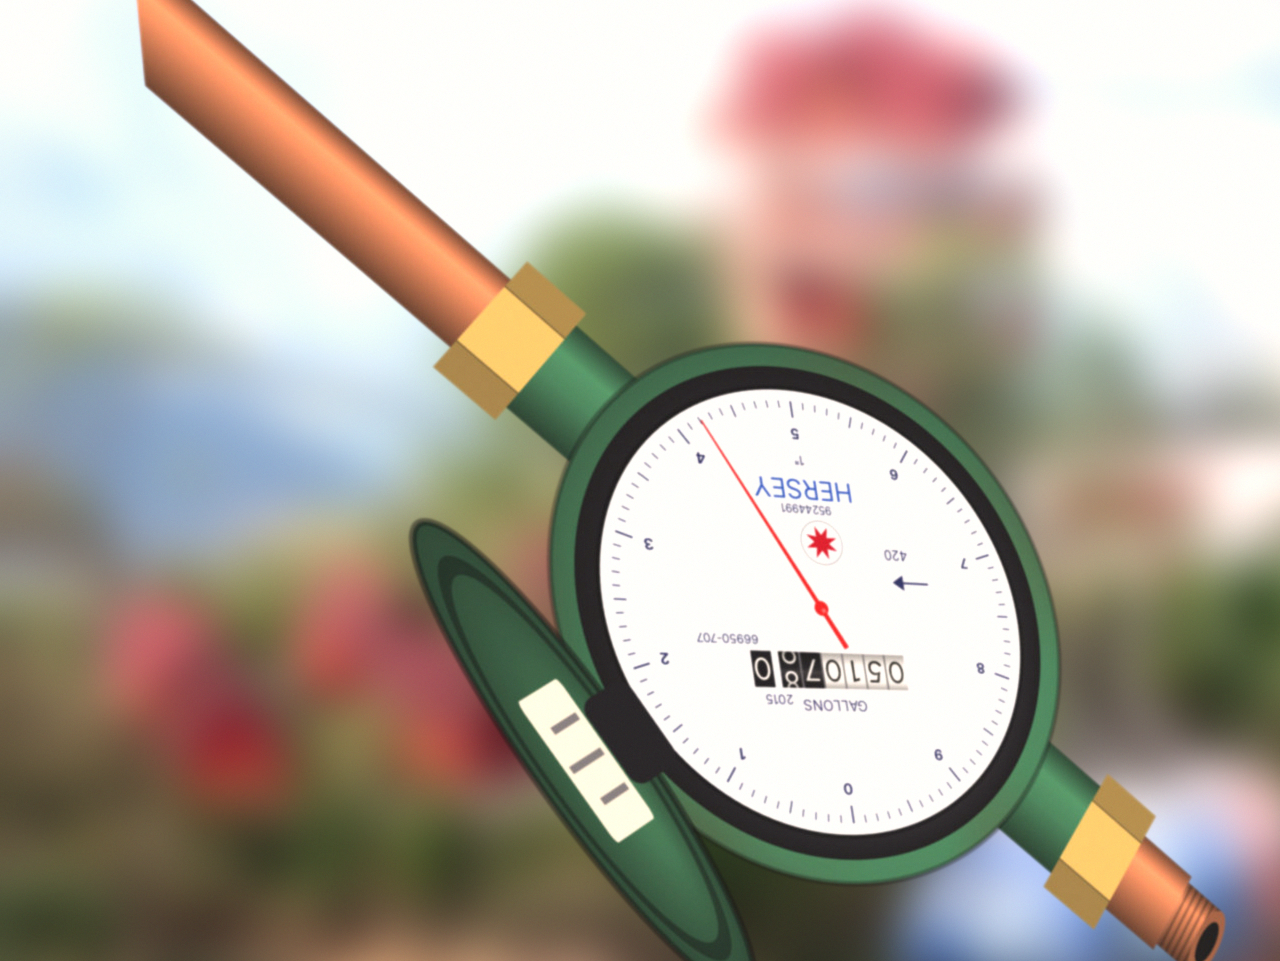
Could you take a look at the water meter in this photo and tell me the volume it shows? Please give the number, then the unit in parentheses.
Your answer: 510784.2 (gal)
